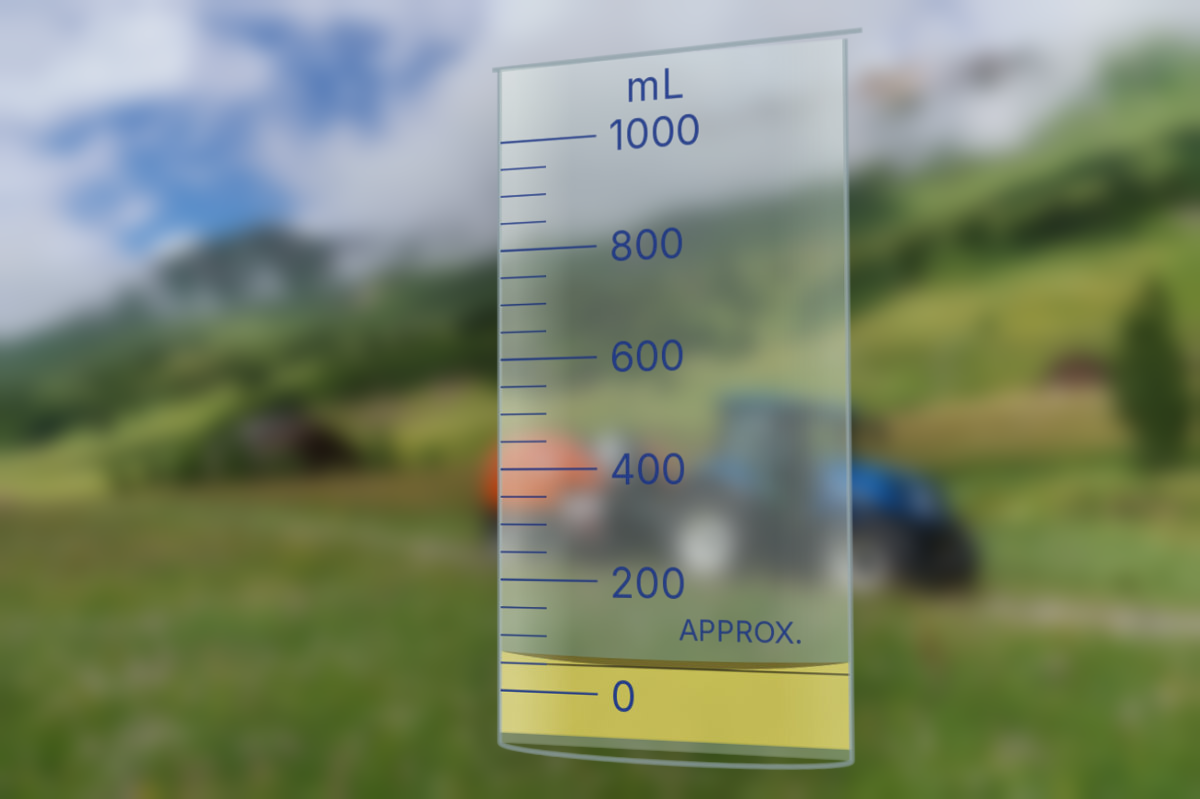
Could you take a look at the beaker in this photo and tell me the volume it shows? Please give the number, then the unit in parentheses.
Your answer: 50 (mL)
